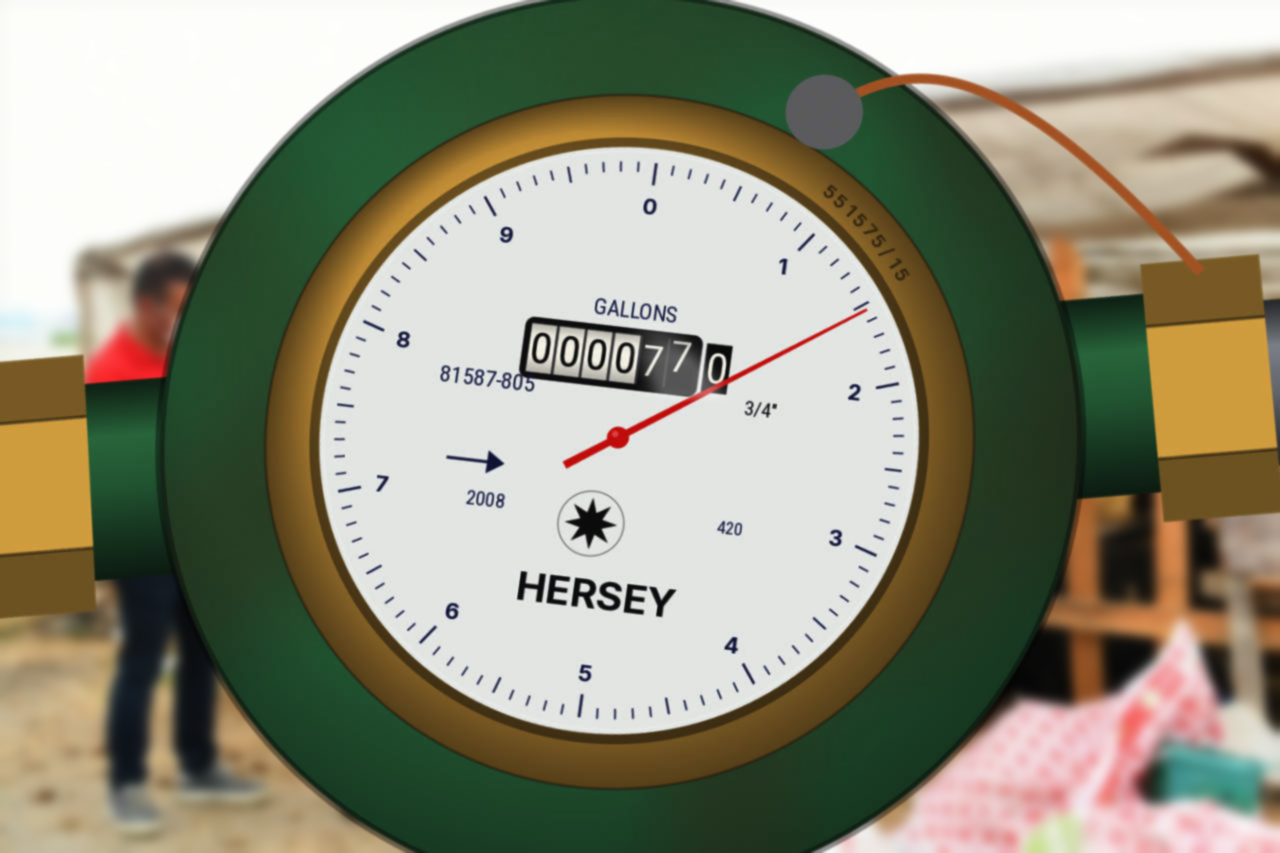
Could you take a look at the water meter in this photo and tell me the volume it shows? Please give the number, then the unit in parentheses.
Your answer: 771.5 (gal)
